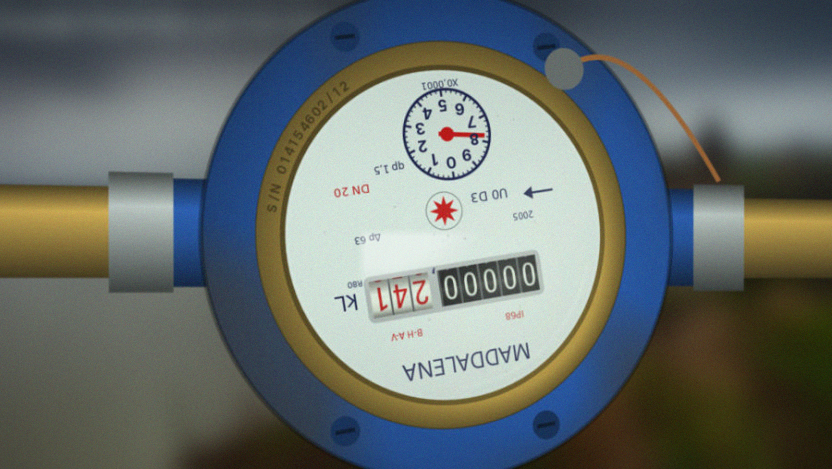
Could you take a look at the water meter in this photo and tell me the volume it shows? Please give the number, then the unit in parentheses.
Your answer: 0.2417 (kL)
